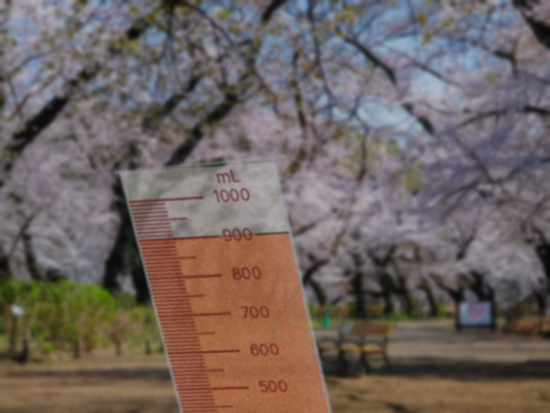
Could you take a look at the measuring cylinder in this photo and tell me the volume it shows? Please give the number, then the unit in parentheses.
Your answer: 900 (mL)
